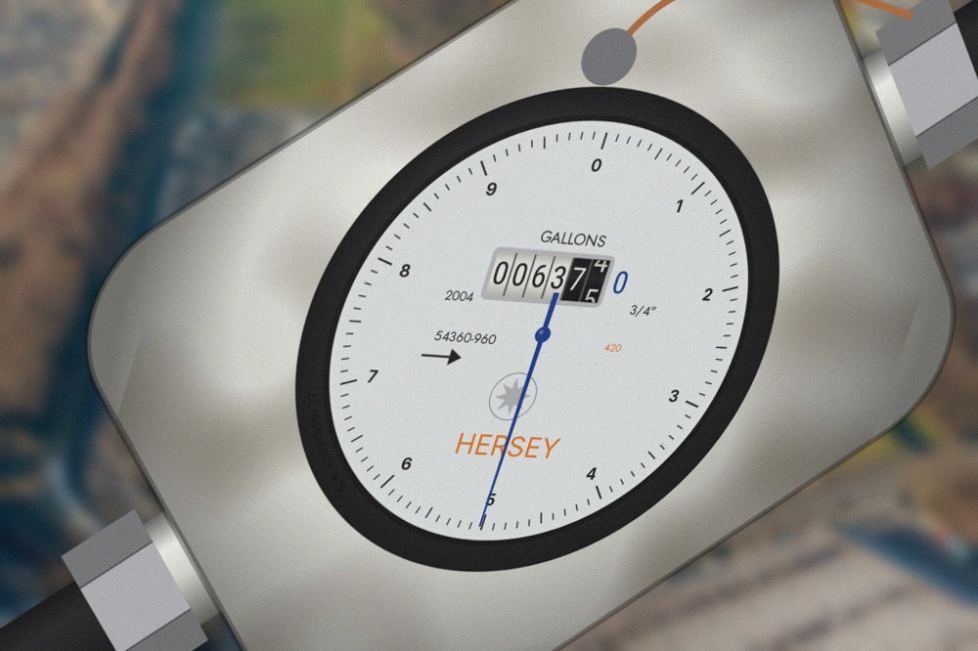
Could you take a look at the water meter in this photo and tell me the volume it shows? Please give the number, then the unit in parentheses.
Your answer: 63745.0 (gal)
